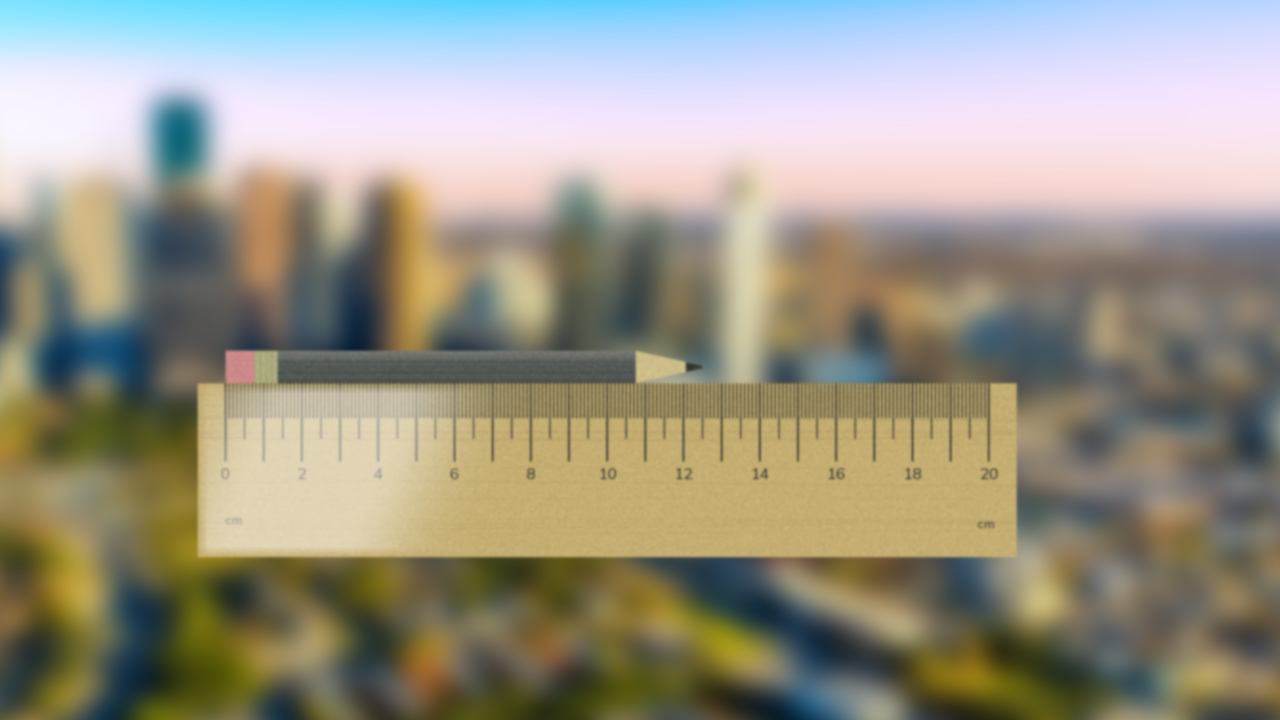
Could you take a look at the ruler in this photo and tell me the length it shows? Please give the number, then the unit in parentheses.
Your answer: 12.5 (cm)
